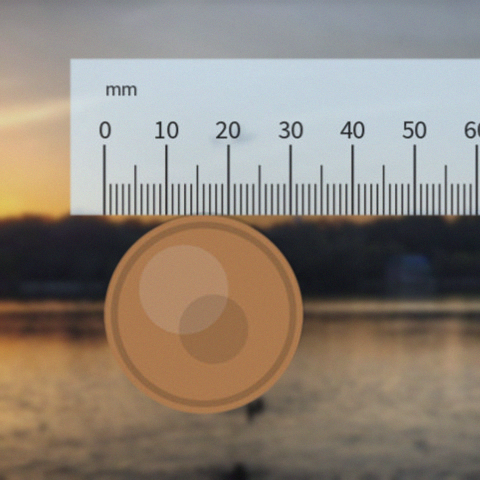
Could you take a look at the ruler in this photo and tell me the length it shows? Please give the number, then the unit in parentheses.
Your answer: 32 (mm)
